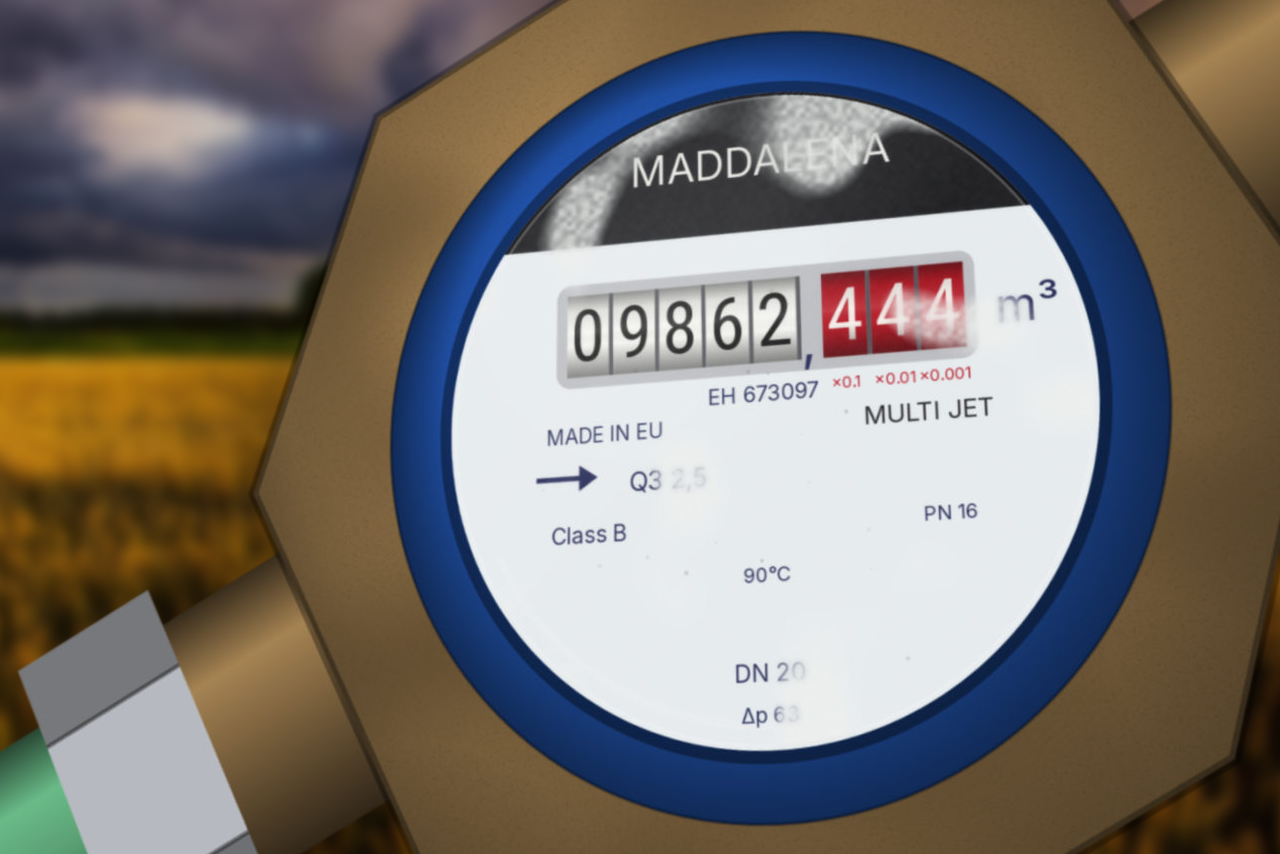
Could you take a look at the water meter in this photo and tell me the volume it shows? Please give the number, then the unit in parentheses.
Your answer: 9862.444 (m³)
